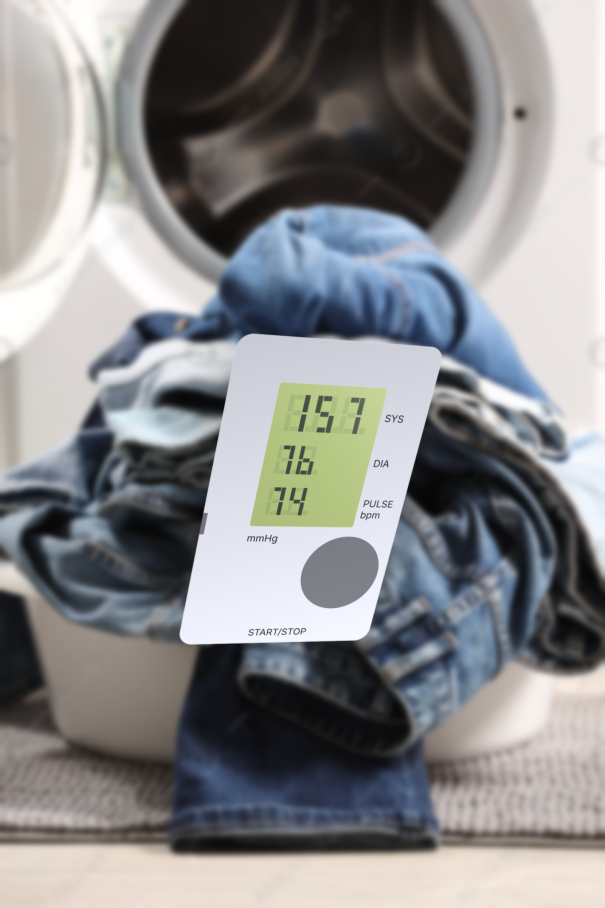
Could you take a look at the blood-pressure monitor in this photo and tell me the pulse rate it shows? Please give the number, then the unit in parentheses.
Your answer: 74 (bpm)
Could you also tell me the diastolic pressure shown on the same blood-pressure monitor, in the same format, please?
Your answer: 76 (mmHg)
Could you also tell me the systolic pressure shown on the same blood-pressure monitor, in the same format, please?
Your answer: 157 (mmHg)
